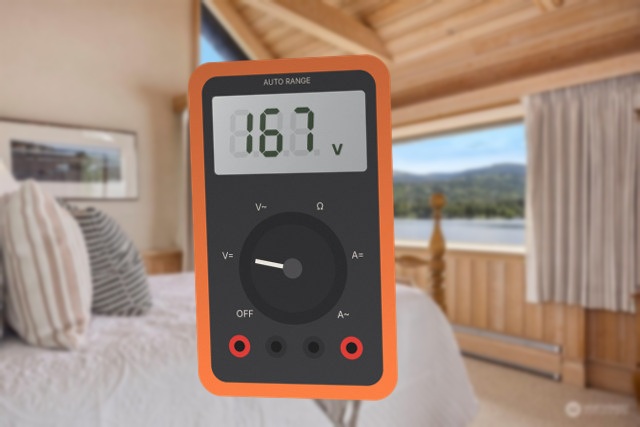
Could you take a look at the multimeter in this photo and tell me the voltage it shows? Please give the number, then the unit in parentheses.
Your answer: 167 (V)
